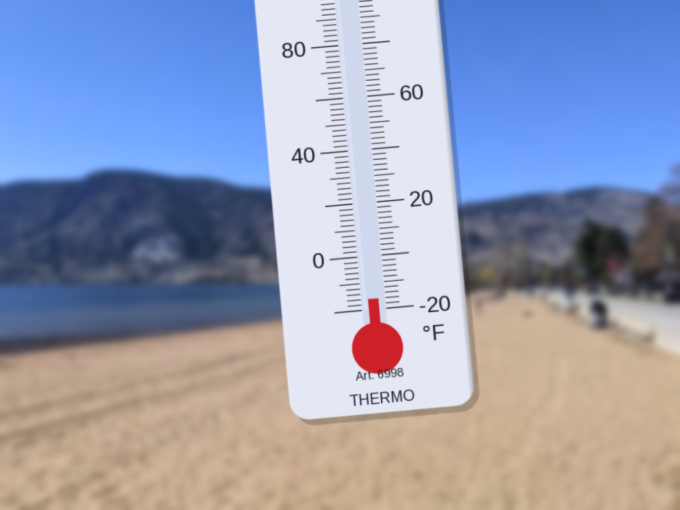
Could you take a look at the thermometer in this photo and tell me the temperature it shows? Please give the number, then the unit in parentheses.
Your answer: -16 (°F)
